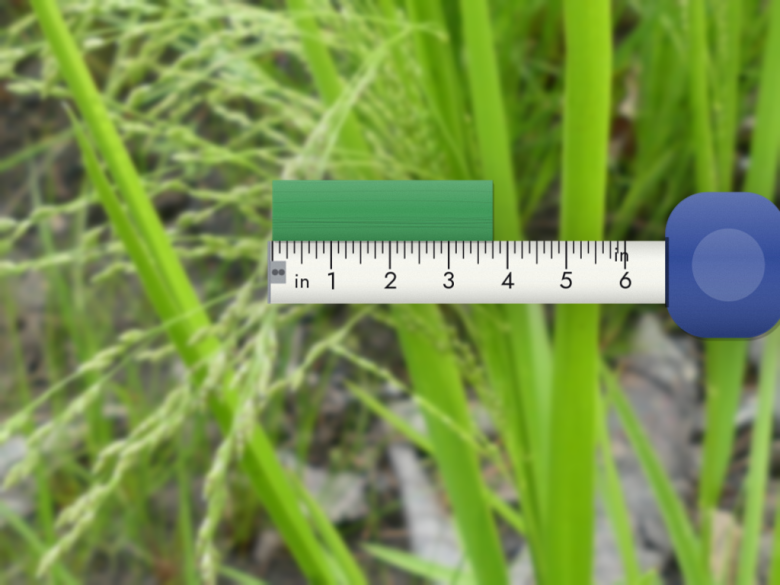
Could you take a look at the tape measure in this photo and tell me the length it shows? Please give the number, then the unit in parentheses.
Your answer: 3.75 (in)
